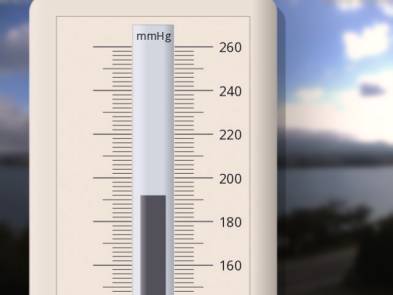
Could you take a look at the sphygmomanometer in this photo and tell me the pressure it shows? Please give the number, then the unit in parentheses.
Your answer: 192 (mmHg)
